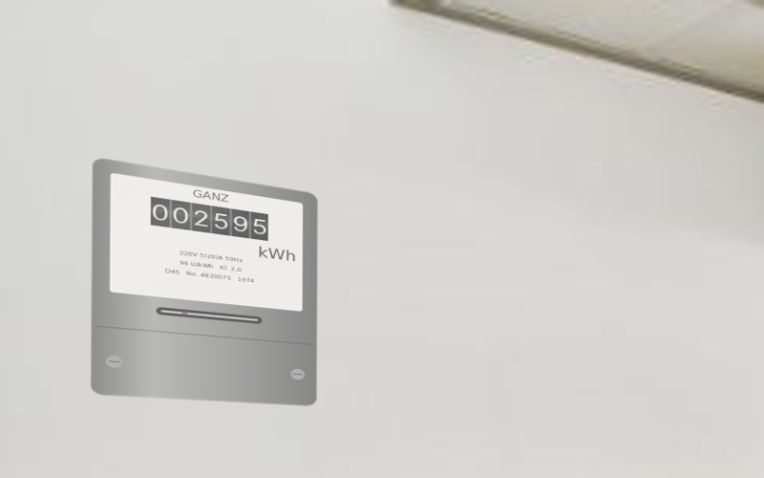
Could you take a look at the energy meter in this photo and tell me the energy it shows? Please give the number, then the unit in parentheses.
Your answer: 2595 (kWh)
